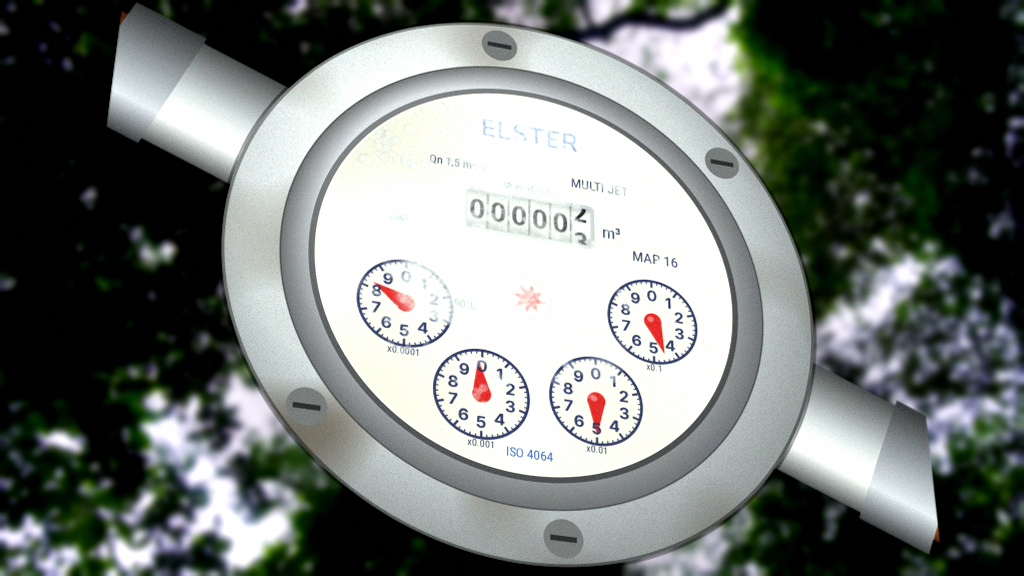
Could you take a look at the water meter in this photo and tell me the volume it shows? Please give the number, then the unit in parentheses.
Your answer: 2.4498 (m³)
